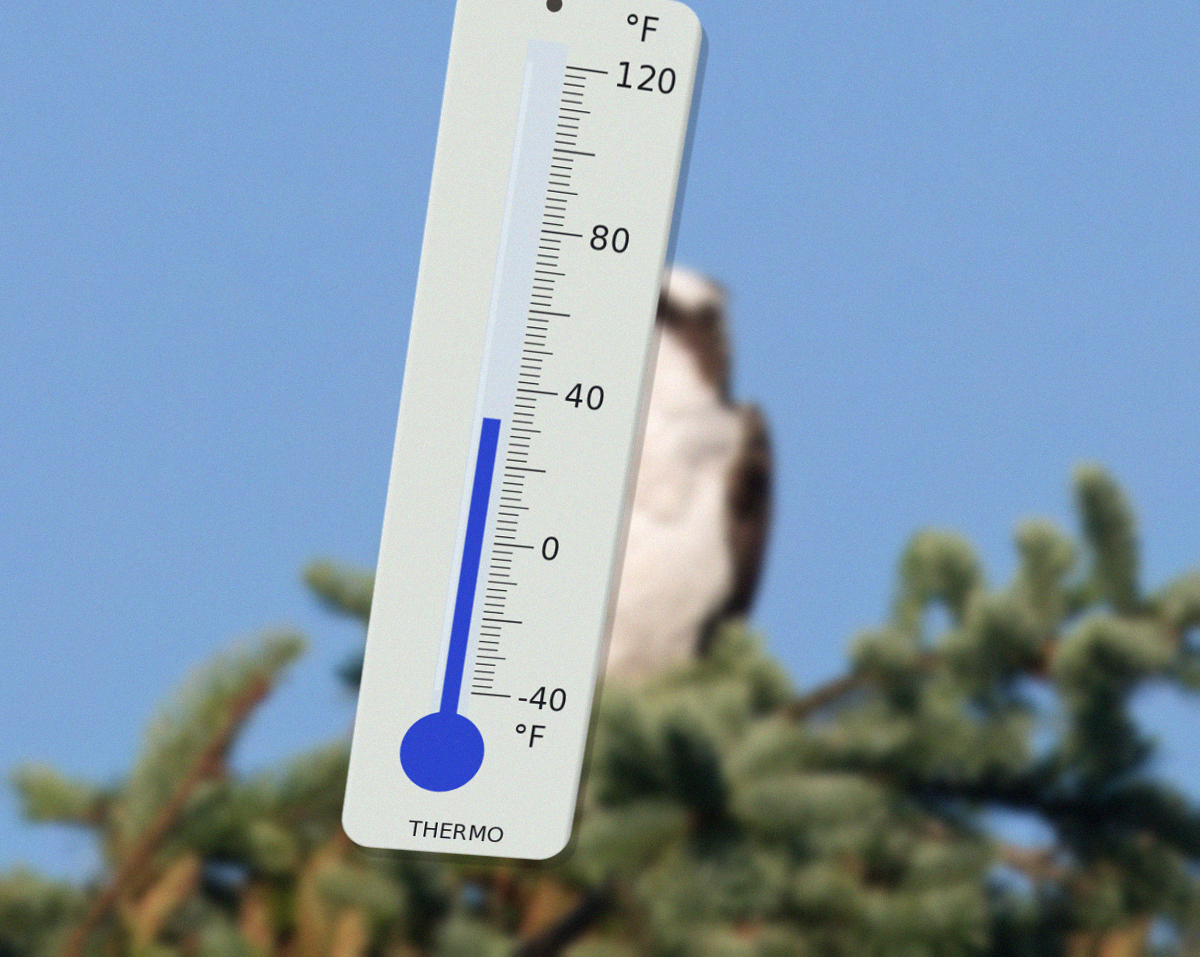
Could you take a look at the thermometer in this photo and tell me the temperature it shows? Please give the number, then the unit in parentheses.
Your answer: 32 (°F)
